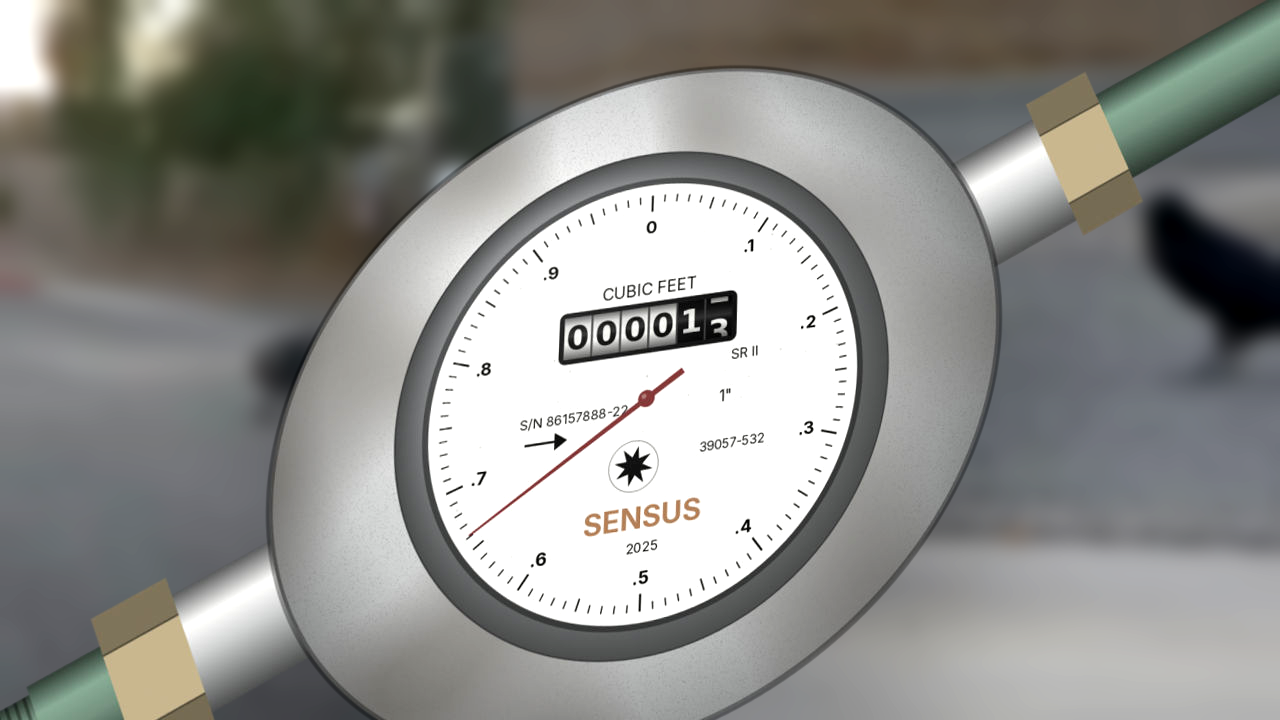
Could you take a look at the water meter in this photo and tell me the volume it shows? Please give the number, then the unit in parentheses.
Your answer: 12.66 (ft³)
